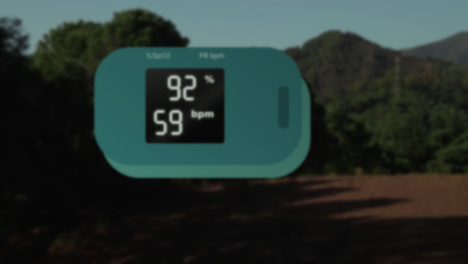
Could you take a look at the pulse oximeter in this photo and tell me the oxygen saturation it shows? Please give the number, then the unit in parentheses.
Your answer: 92 (%)
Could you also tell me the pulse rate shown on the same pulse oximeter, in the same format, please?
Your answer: 59 (bpm)
